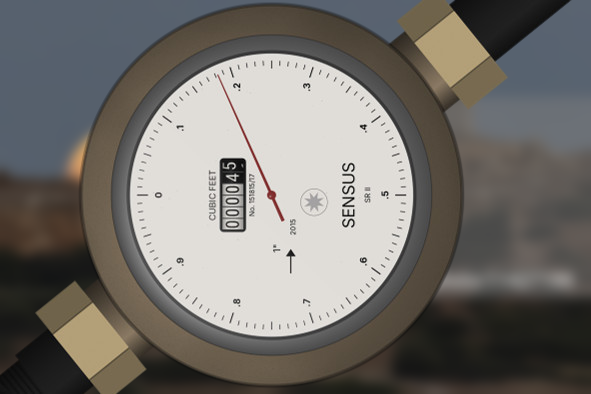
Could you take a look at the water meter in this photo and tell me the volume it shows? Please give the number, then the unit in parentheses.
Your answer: 45.18 (ft³)
